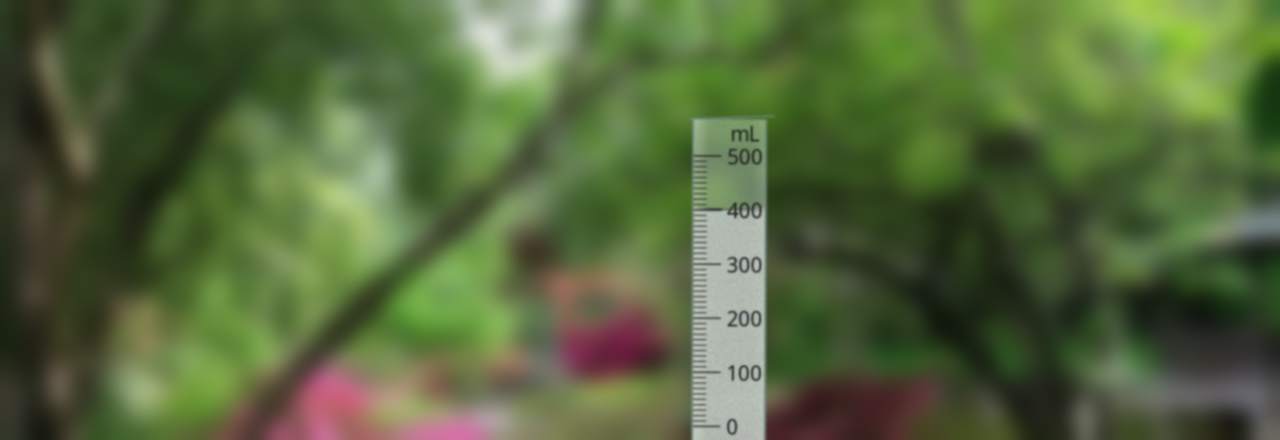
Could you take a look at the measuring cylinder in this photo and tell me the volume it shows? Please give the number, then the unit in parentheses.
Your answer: 400 (mL)
